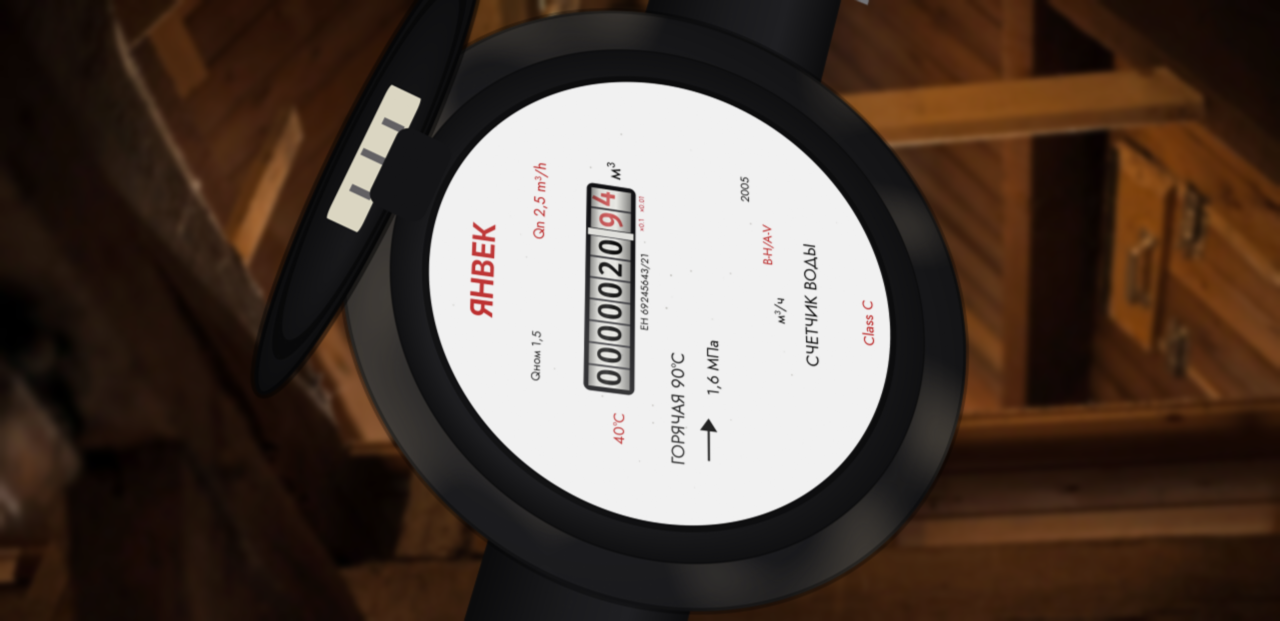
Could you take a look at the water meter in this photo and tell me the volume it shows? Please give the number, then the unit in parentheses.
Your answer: 20.94 (m³)
